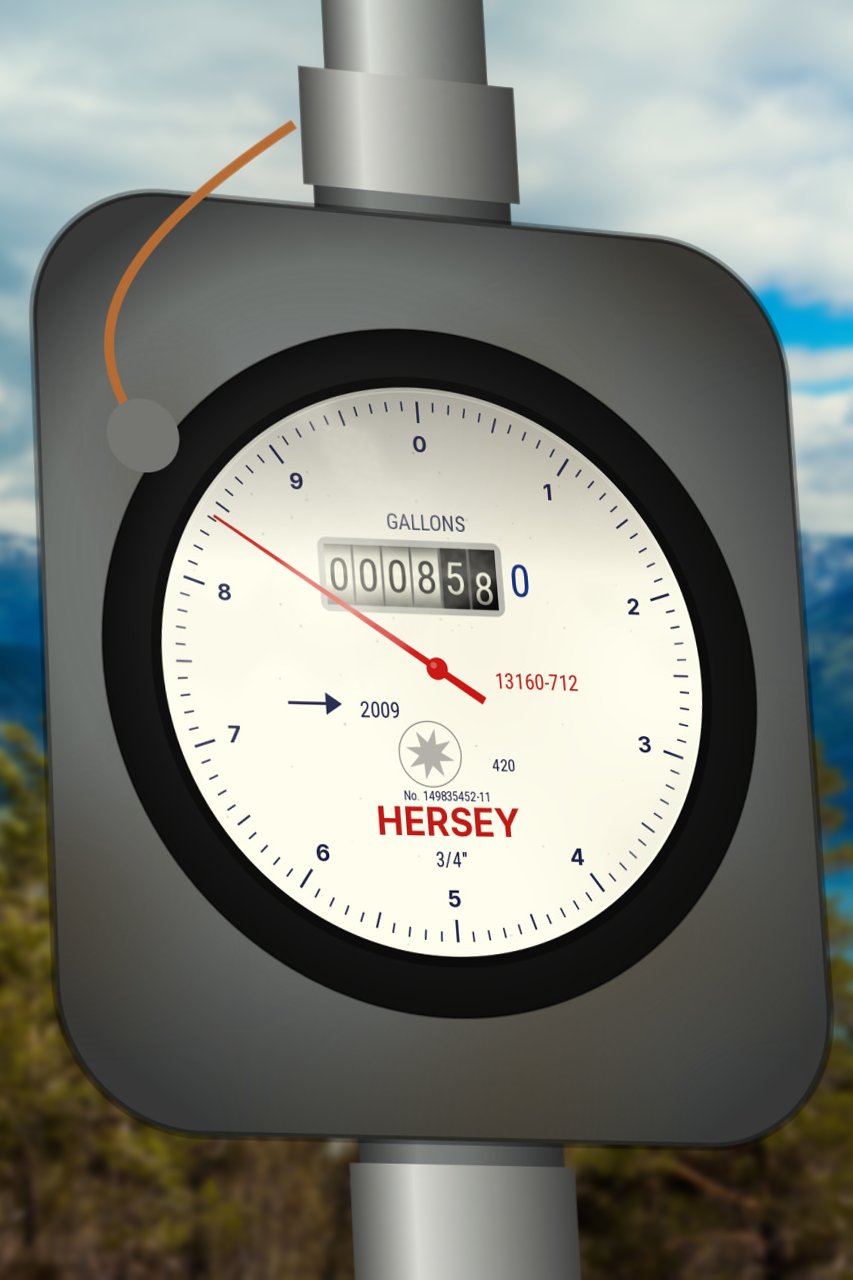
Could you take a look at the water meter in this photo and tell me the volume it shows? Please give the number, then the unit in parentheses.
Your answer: 8578.4 (gal)
